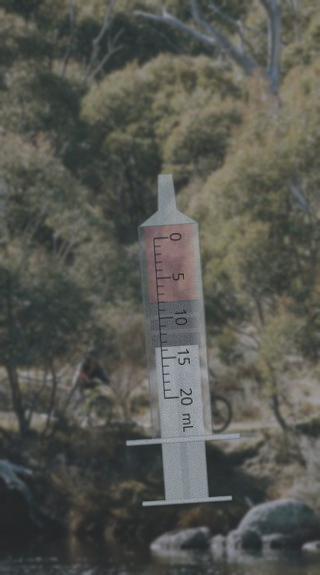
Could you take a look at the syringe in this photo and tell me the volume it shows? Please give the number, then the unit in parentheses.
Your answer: 8 (mL)
